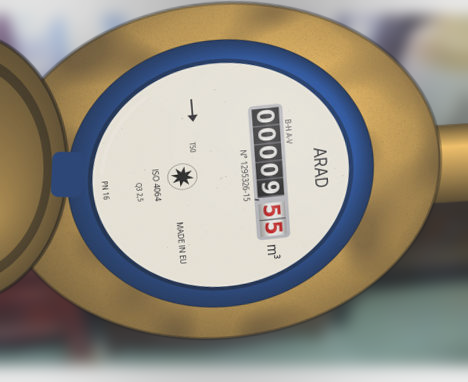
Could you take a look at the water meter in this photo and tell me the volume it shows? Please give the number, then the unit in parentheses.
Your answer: 9.55 (m³)
